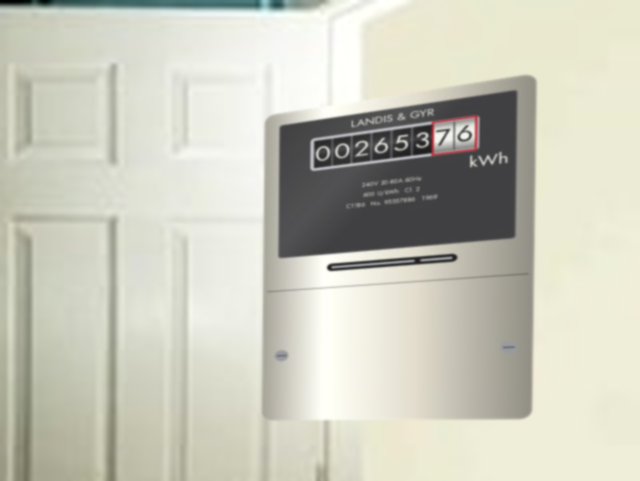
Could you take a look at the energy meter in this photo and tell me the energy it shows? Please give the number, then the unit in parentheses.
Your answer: 2653.76 (kWh)
